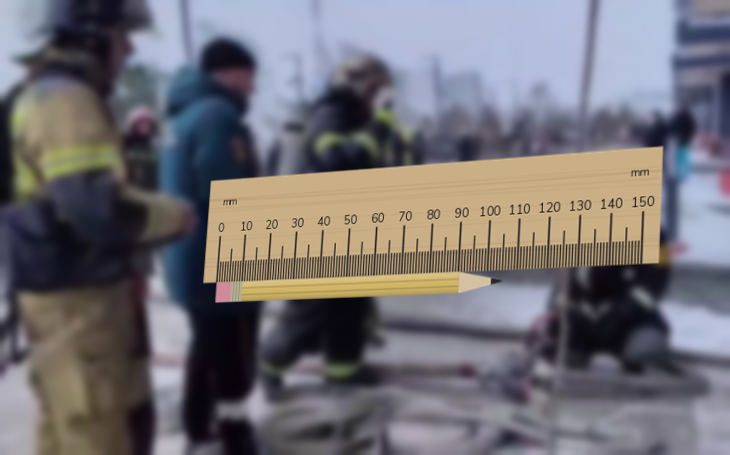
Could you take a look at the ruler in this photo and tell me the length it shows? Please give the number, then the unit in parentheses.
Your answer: 105 (mm)
